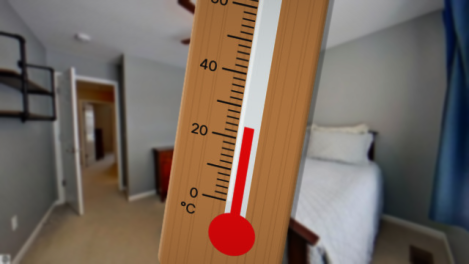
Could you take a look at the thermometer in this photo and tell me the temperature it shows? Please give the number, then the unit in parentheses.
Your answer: 24 (°C)
